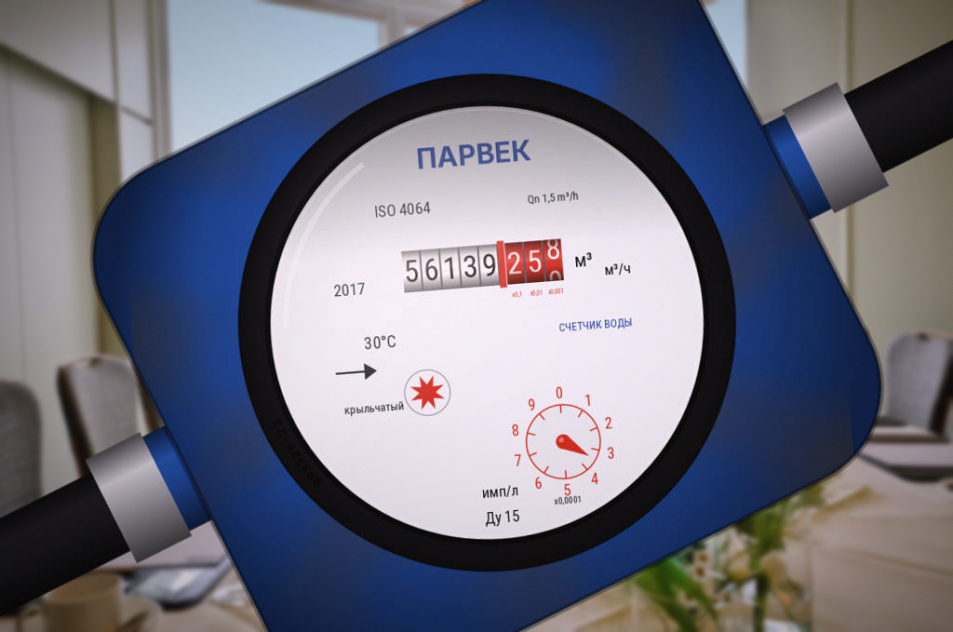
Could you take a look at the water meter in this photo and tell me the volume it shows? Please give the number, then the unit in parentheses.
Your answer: 56139.2583 (m³)
